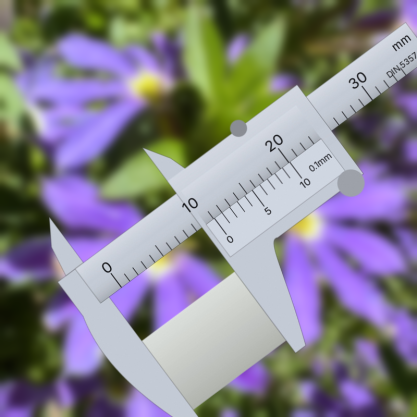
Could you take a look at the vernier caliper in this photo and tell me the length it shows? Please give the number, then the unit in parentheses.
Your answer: 11.1 (mm)
